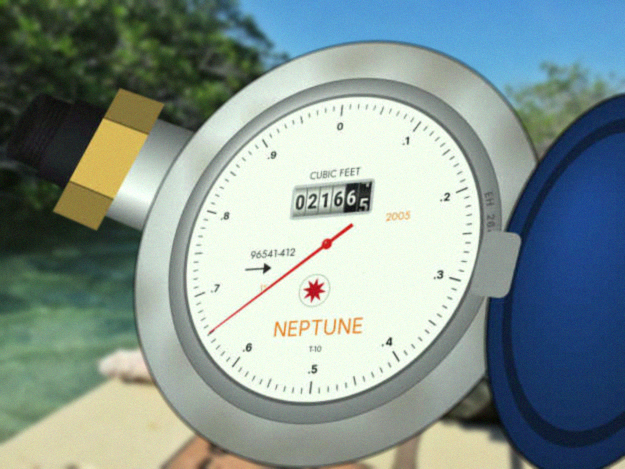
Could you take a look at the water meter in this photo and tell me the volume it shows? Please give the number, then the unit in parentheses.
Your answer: 21664.65 (ft³)
